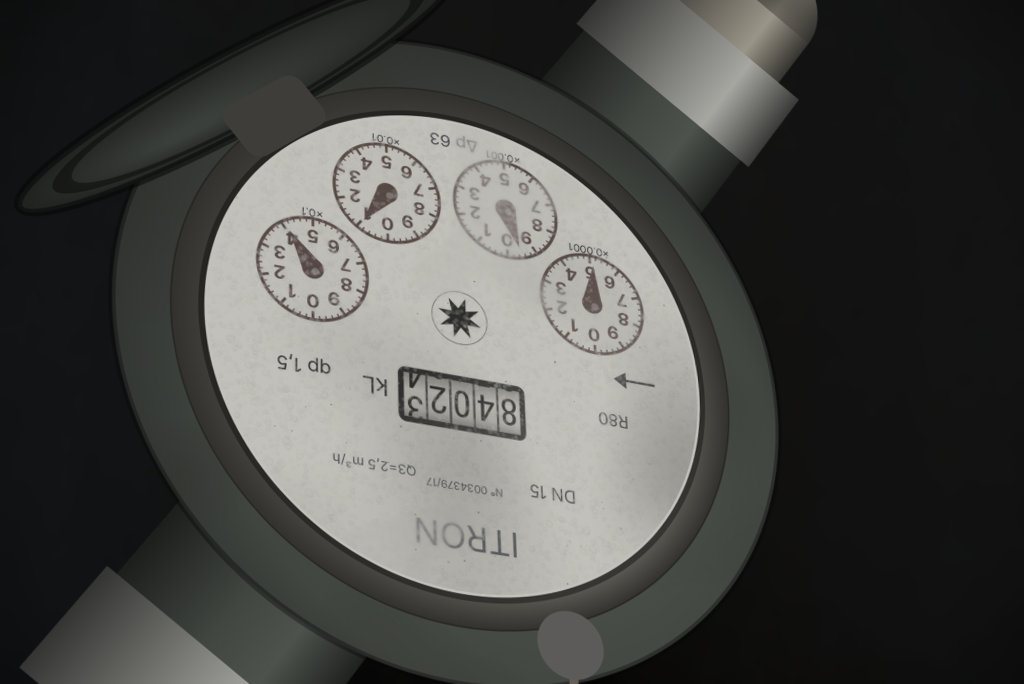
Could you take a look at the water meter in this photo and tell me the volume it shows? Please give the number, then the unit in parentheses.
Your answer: 84023.4095 (kL)
